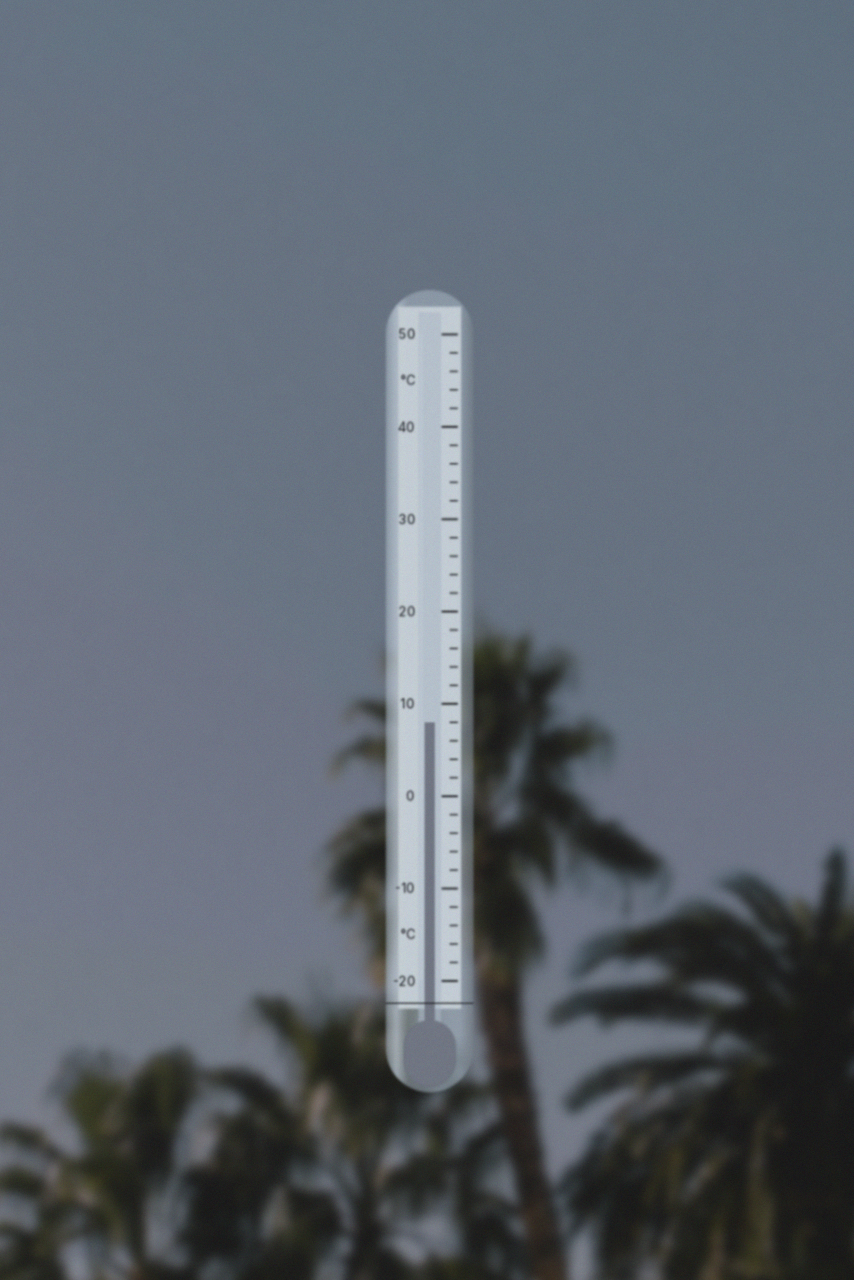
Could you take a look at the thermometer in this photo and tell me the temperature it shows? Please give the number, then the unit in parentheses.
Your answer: 8 (°C)
